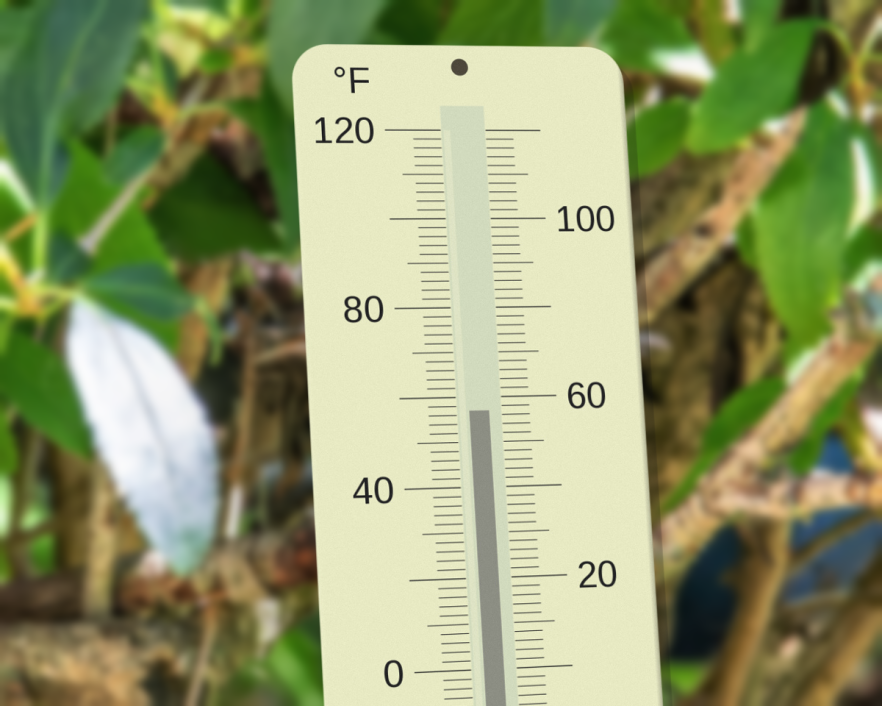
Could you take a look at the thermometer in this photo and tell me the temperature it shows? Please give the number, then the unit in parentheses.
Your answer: 57 (°F)
